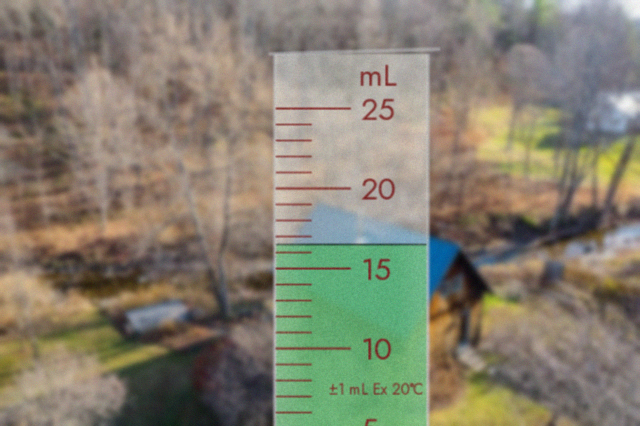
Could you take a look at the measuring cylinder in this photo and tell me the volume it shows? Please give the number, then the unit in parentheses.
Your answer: 16.5 (mL)
